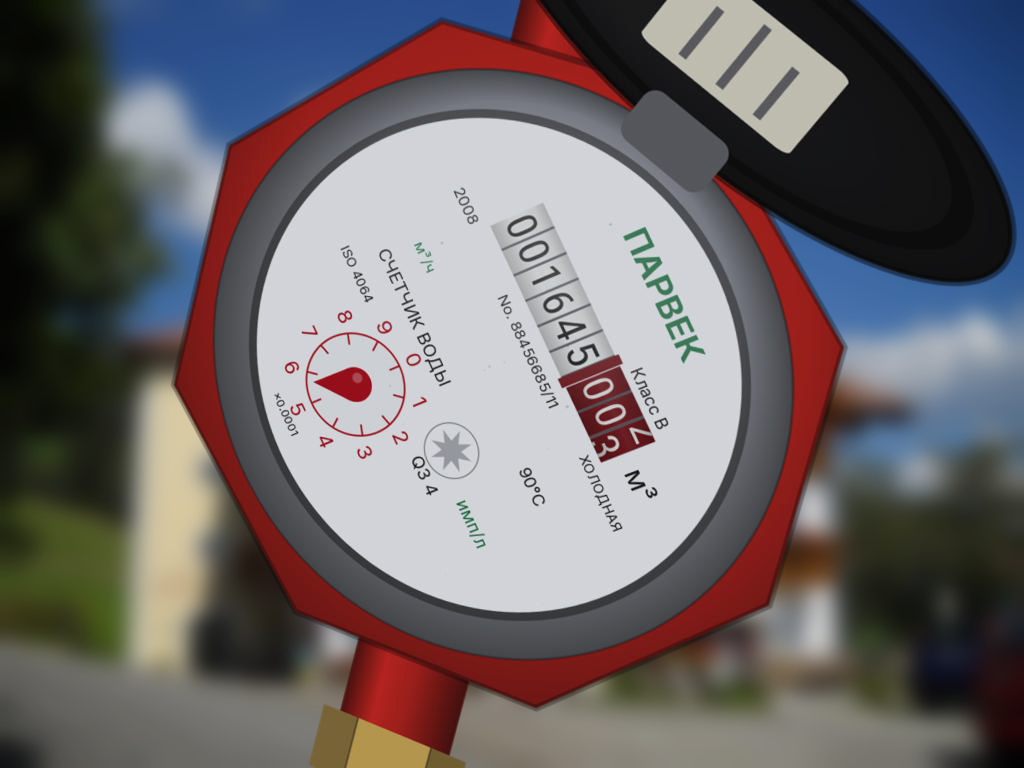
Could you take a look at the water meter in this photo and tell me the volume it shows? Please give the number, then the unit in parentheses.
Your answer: 1645.0025 (m³)
